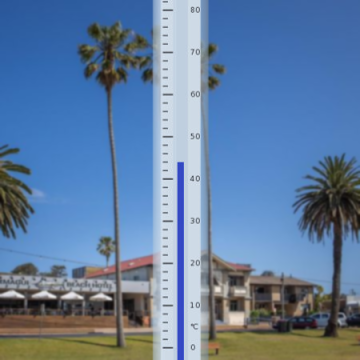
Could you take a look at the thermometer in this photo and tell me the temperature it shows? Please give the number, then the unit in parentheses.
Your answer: 44 (°C)
